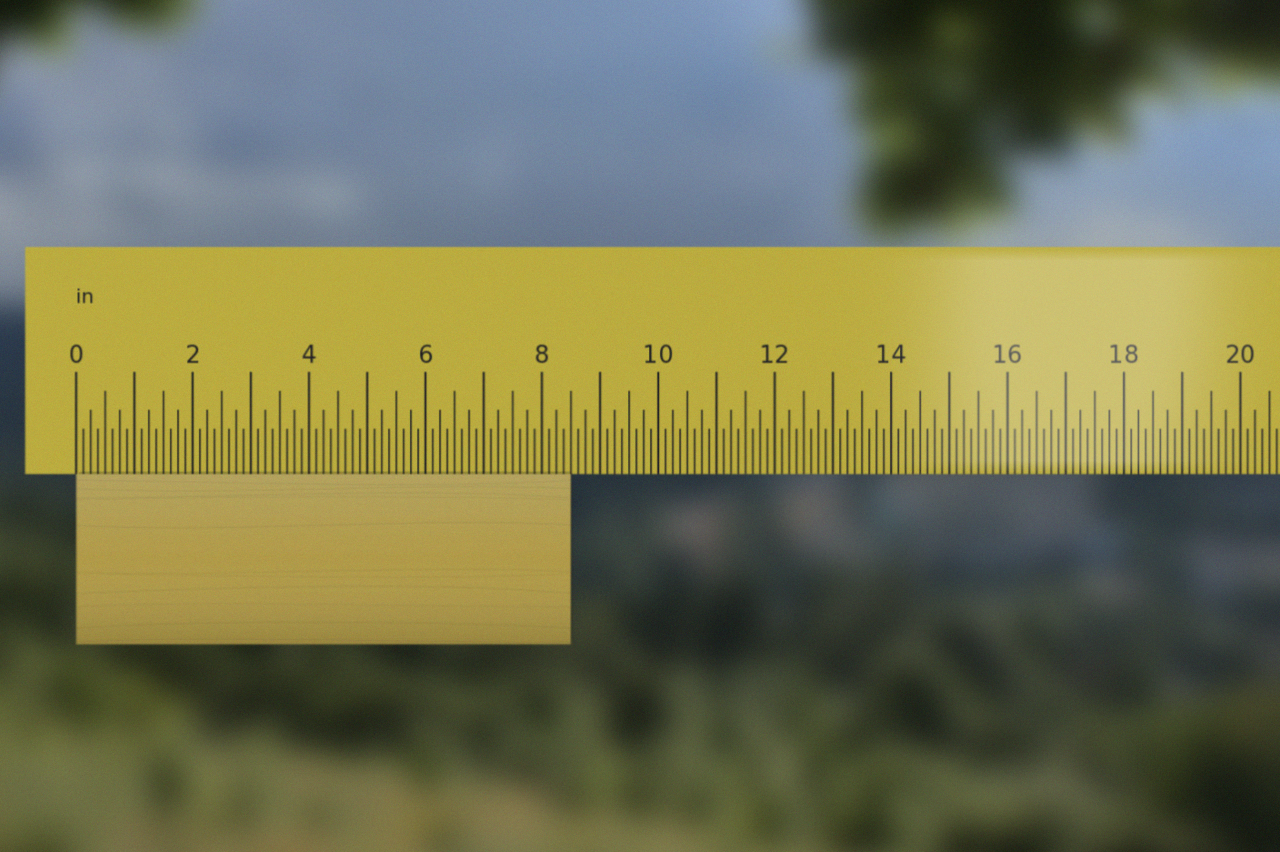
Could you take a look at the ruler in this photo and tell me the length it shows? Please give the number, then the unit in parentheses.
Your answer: 8.5 (in)
